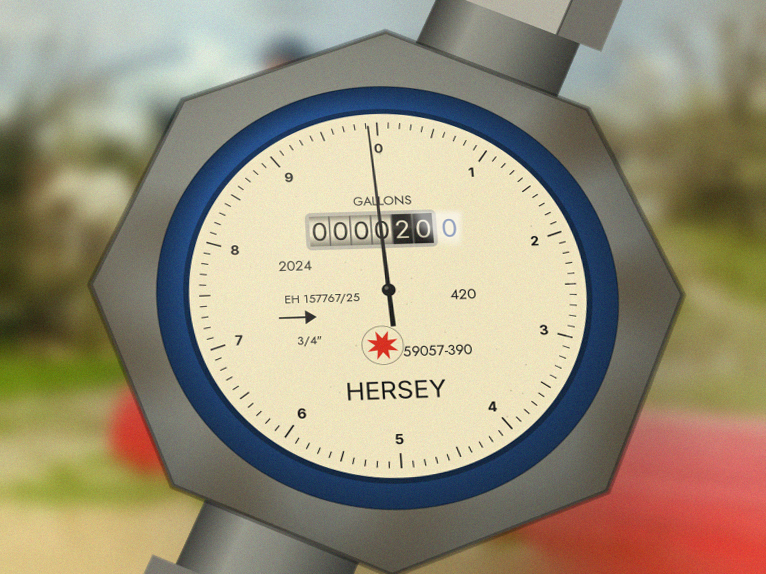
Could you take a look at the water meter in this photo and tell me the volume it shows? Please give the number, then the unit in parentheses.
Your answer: 199.9 (gal)
